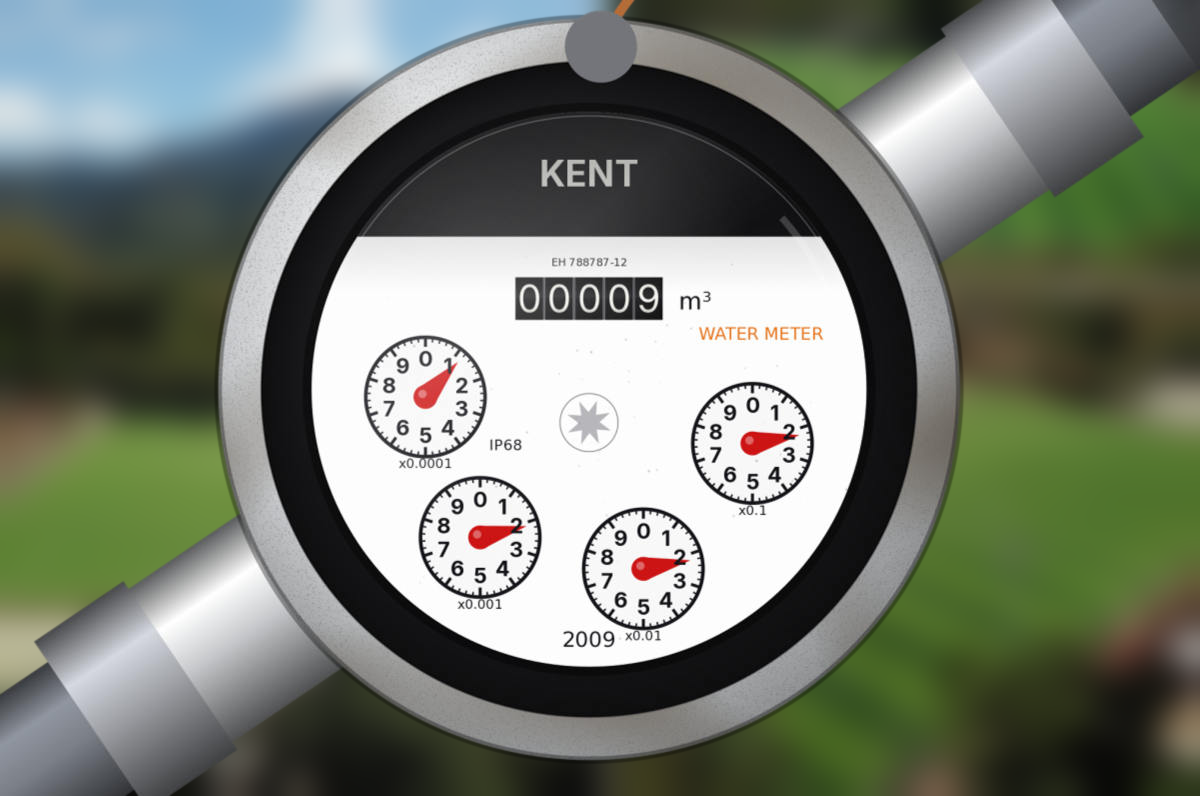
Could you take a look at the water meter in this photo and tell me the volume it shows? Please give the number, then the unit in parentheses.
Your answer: 9.2221 (m³)
